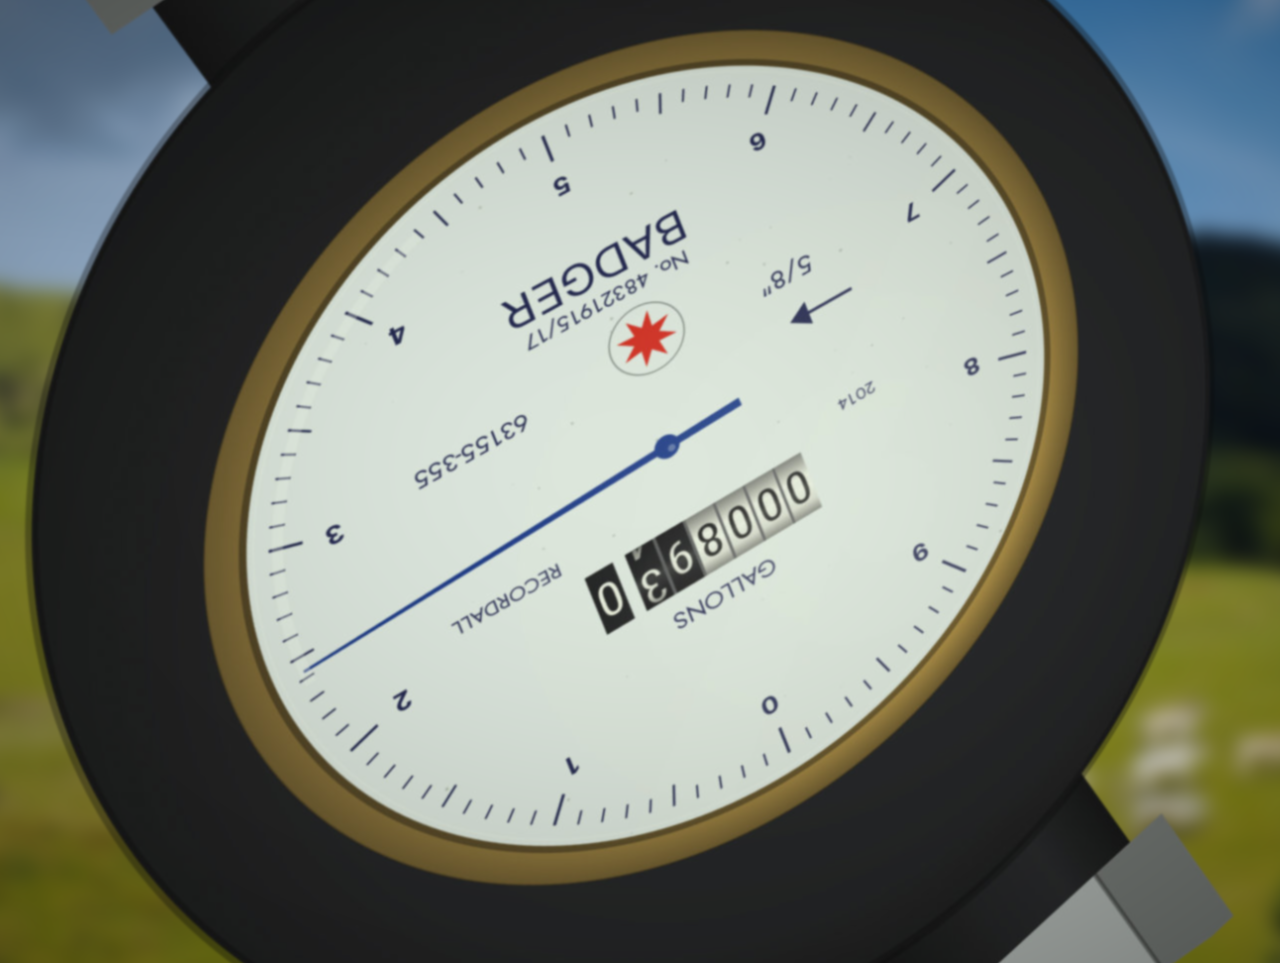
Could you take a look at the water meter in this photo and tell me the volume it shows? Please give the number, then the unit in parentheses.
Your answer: 8932.4 (gal)
